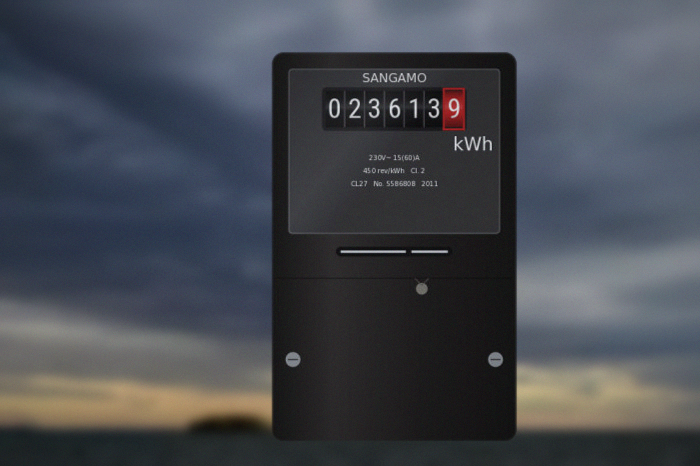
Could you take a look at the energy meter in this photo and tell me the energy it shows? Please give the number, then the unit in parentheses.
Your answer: 23613.9 (kWh)
